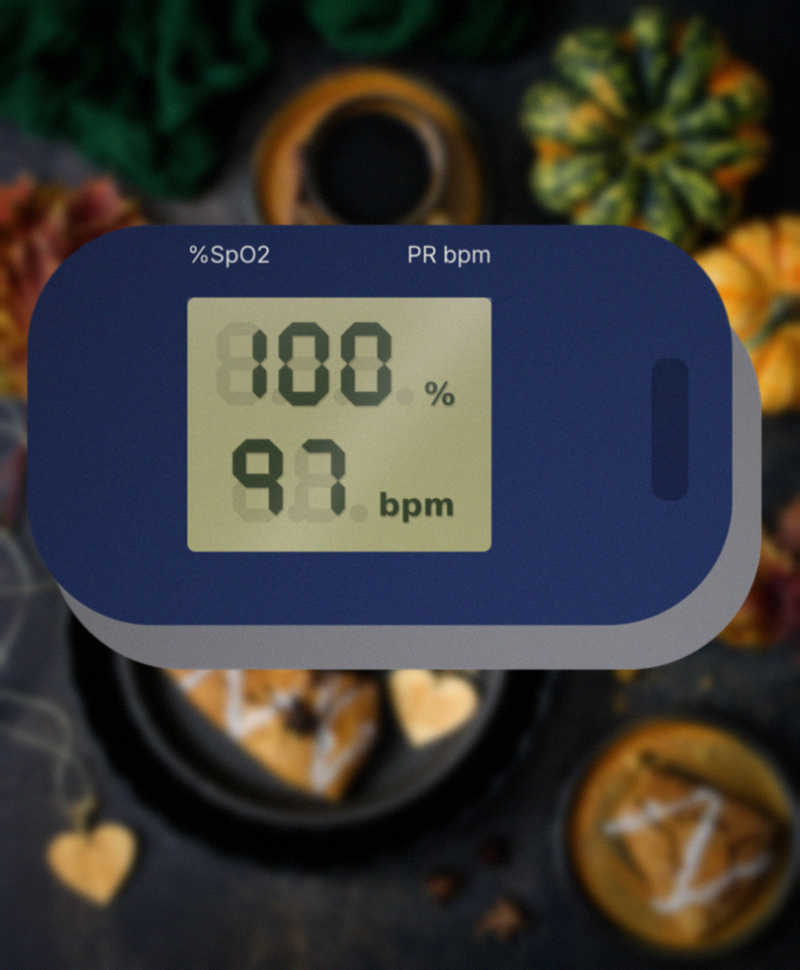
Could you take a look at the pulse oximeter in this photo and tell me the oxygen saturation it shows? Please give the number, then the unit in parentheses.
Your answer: 100 (%)
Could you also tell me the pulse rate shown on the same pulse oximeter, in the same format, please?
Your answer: 97 (bpm)
